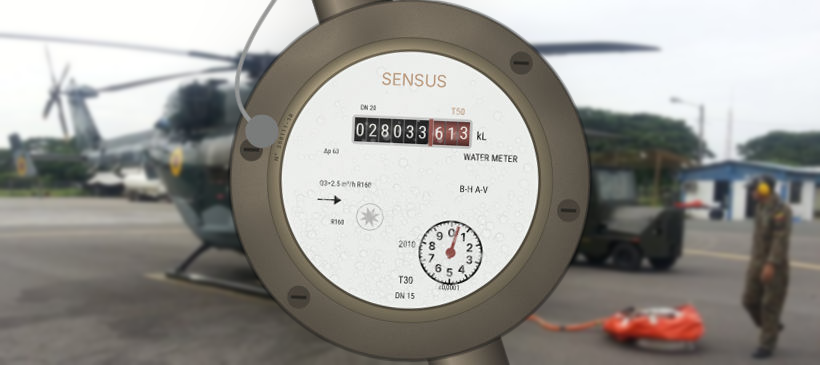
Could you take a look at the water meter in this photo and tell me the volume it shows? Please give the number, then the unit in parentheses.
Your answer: 28033.6130 (kL)
